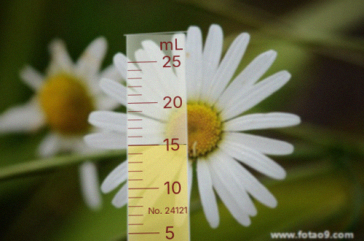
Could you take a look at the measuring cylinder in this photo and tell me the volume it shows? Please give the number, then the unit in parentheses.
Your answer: 15 (mL)
